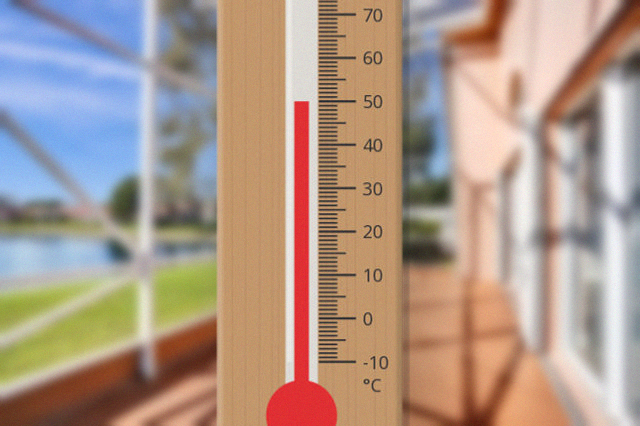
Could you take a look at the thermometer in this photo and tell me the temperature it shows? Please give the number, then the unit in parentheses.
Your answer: 50 (°C)
